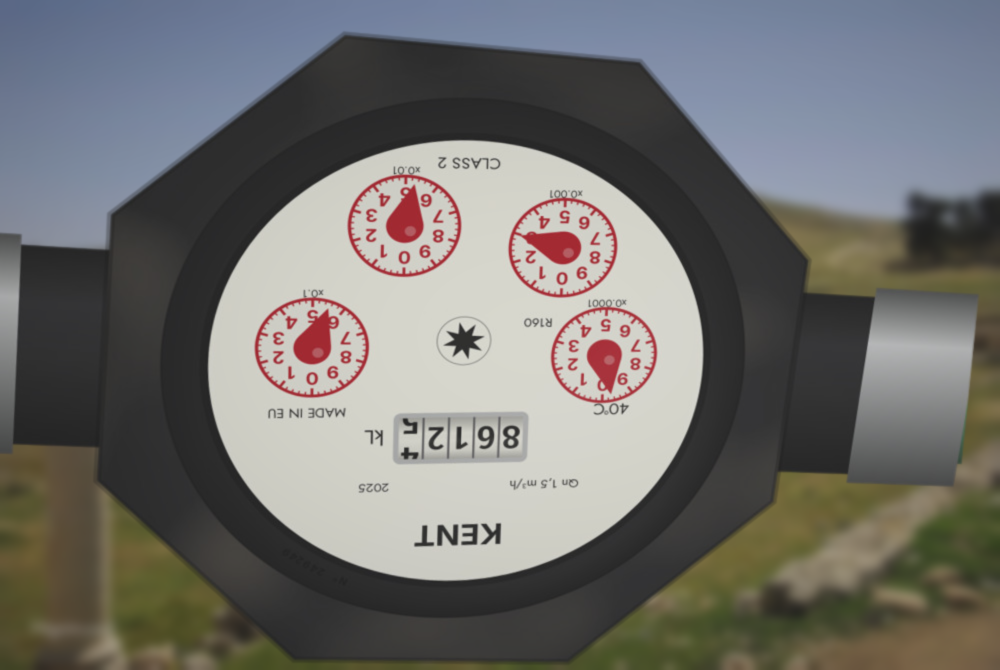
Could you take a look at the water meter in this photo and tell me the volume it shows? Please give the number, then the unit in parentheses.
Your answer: 86124.5529 (kL)
